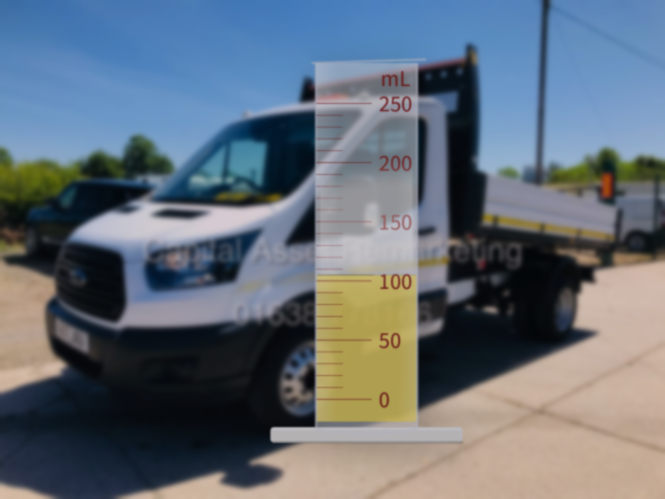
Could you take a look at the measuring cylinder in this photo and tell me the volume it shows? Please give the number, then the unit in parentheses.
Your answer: 105 (mL)
